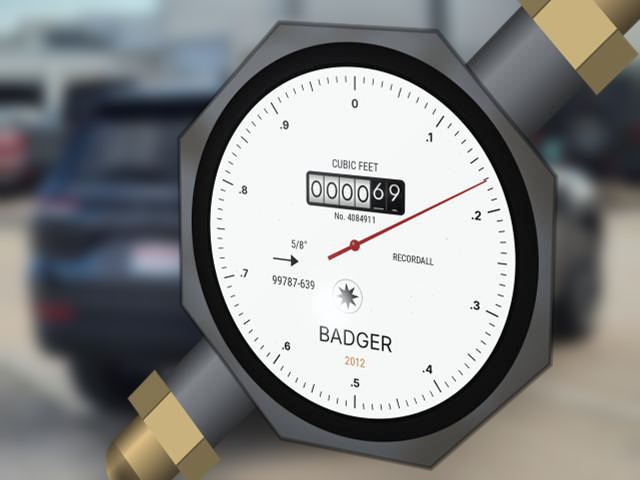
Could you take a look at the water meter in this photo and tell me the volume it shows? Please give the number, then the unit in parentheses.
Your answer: 69.17 (ft³)
